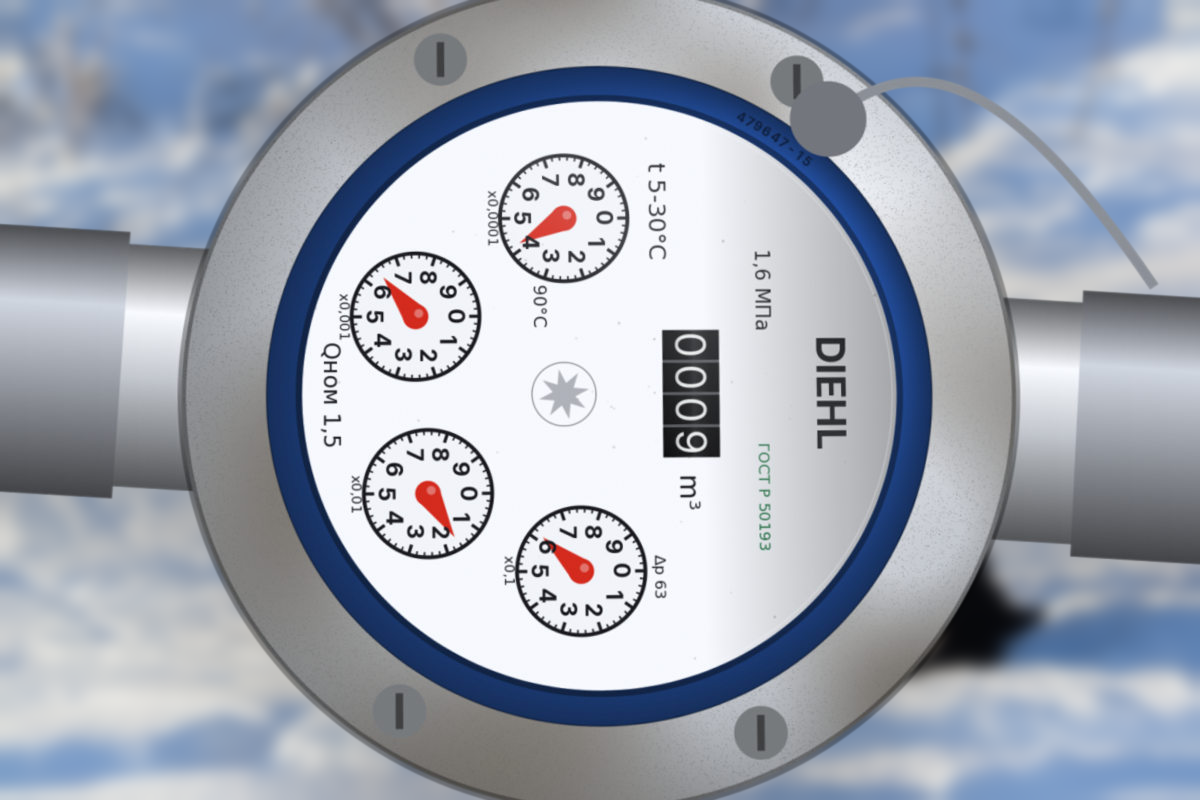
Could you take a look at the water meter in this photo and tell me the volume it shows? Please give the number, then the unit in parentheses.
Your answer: 9.6164 (m³)
